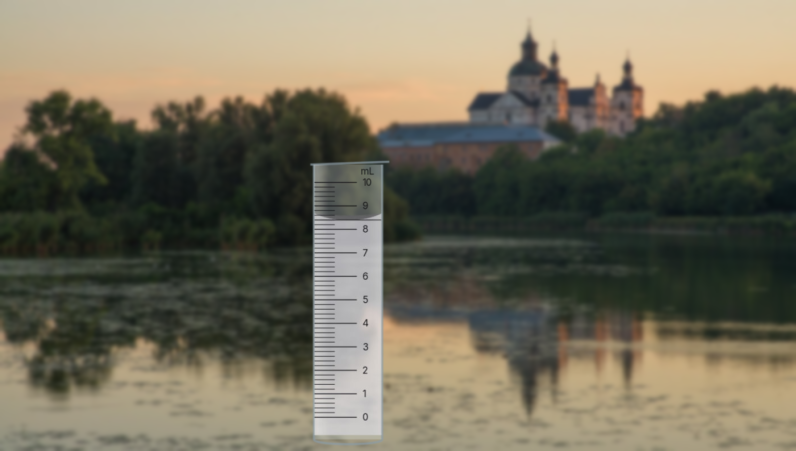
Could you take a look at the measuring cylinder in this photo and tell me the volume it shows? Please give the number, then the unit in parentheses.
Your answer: 8.4 (mL)
